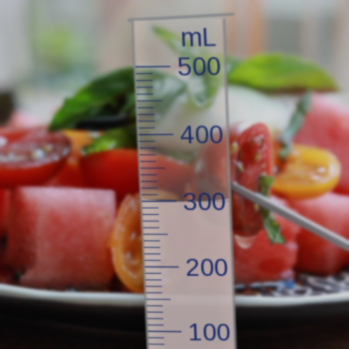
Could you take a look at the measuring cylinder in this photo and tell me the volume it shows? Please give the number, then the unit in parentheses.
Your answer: 300 (mL)
